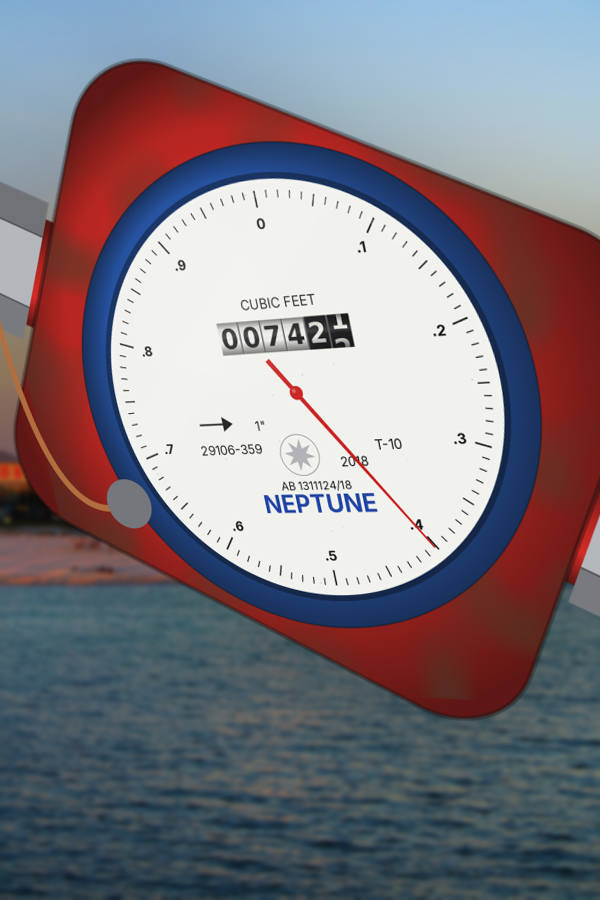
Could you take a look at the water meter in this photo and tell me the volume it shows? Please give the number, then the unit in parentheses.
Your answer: 7421.40 (ft³)
